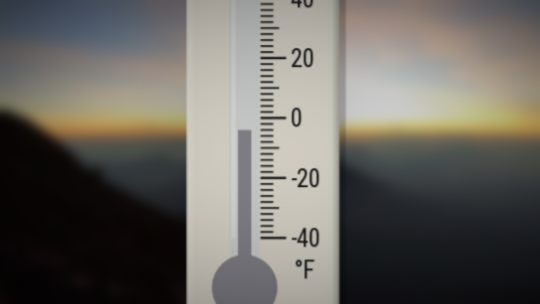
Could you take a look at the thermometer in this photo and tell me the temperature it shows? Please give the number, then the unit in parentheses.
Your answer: -4 (°F)
